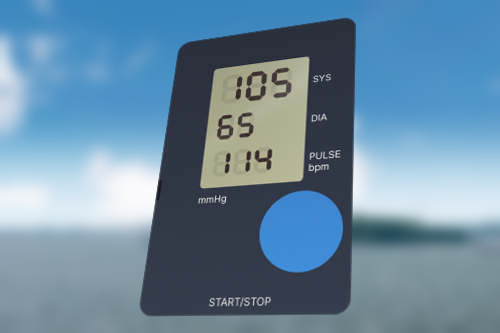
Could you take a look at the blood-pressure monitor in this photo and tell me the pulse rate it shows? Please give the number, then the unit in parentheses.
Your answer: 114 (bpm)
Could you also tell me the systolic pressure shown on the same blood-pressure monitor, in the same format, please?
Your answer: 105 (mmHg)
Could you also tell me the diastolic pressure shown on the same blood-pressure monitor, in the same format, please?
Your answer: 65 (mmHg)
